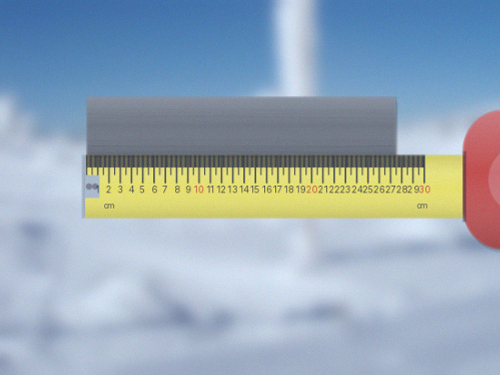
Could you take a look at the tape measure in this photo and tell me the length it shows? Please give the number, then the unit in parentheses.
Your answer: 27.5 (cm)
